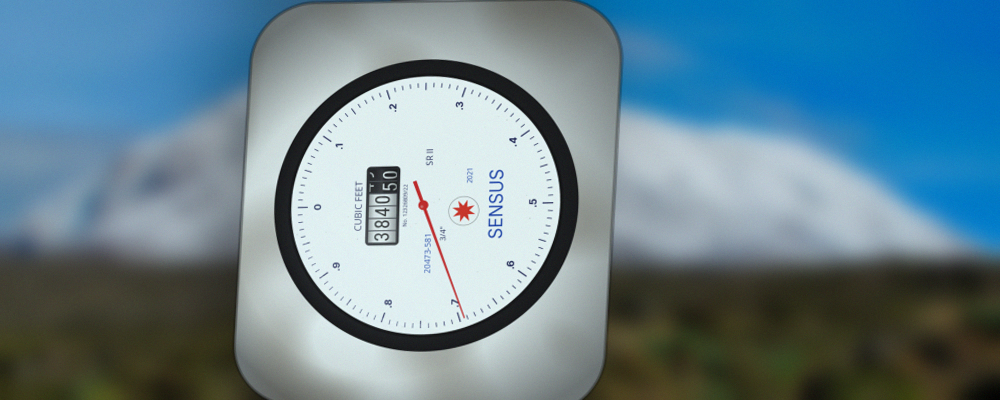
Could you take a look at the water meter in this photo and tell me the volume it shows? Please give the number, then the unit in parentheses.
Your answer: 384049.69 (ft³)
